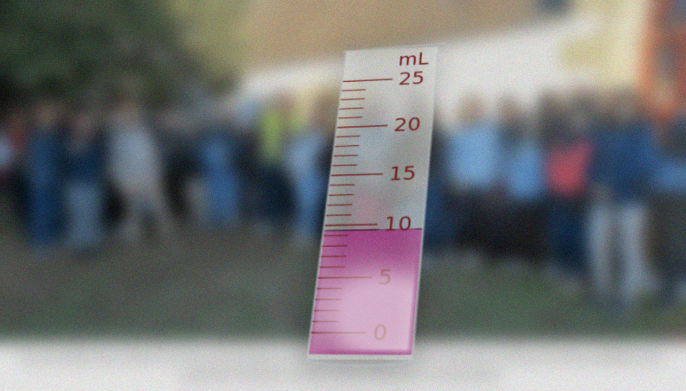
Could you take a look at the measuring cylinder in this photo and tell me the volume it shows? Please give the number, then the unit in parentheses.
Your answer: 9.5 (mL)
